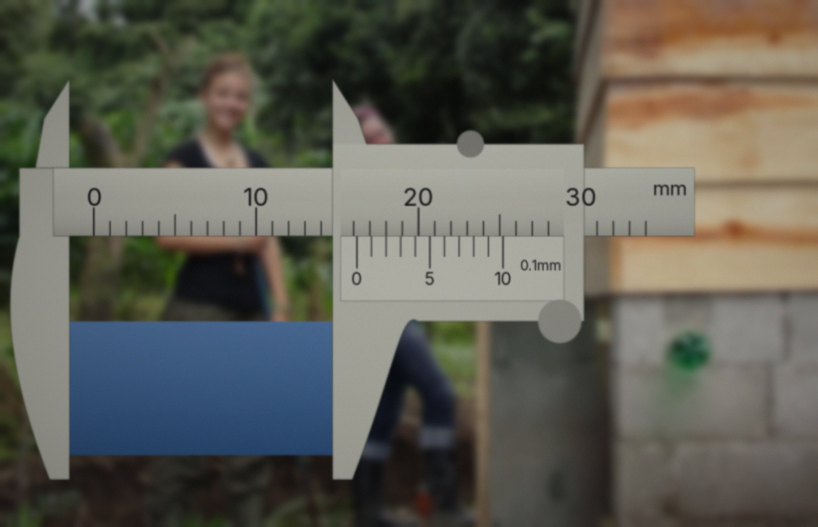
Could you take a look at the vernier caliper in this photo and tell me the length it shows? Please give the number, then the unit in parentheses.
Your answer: 16.2 (mm)
